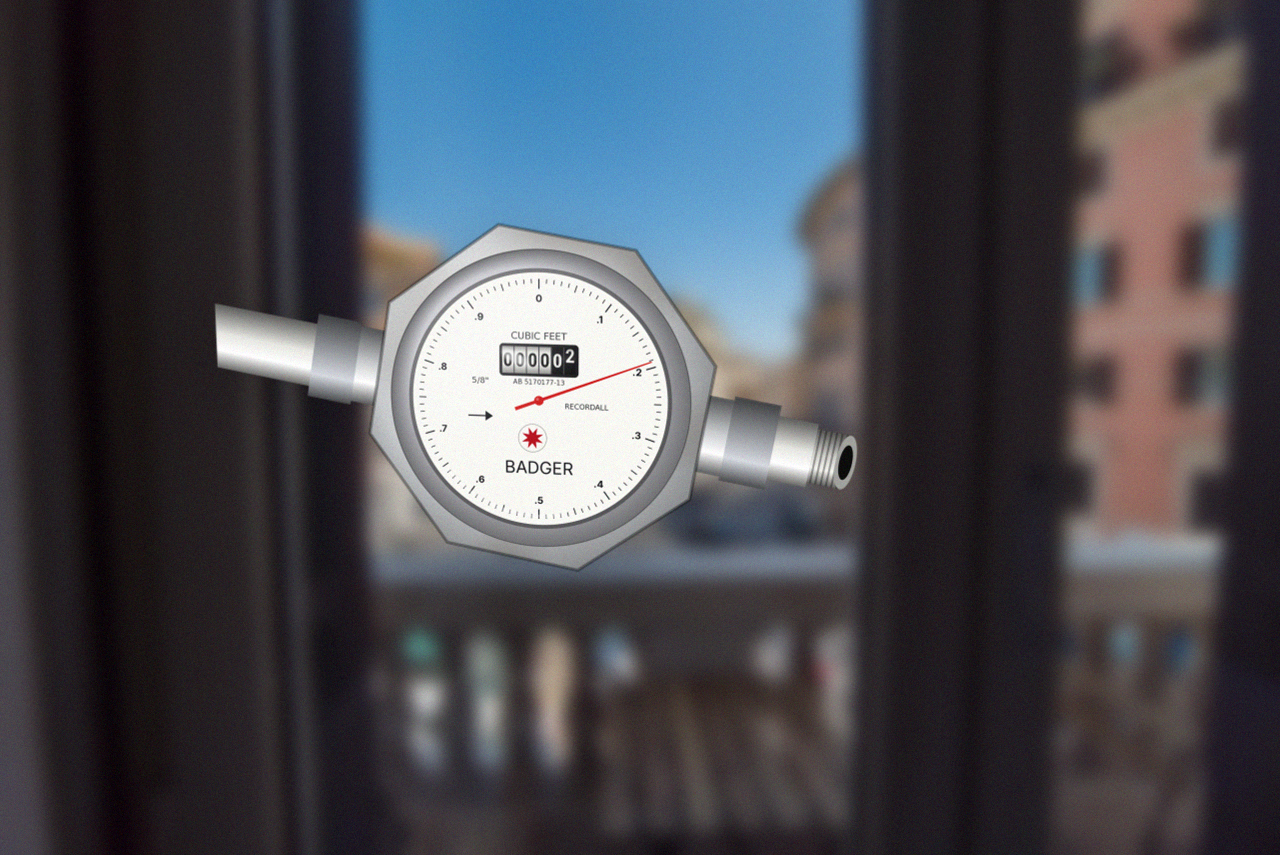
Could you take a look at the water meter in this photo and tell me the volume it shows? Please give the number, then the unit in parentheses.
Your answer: 2.19 (ft³)
